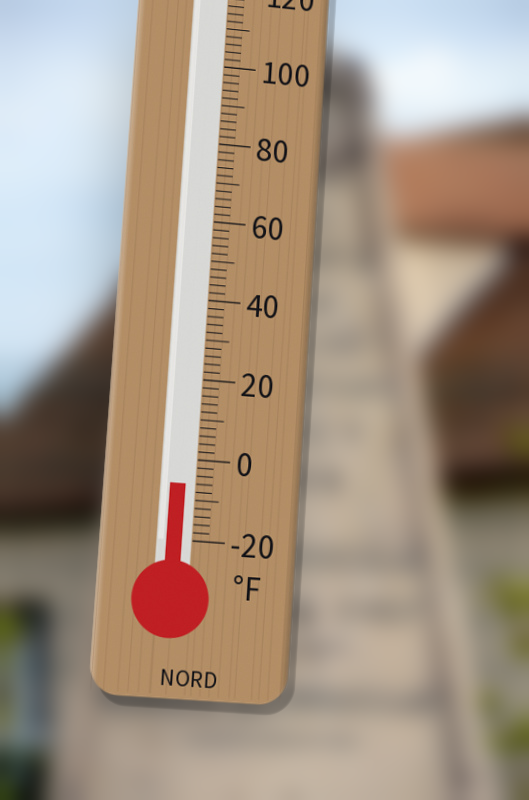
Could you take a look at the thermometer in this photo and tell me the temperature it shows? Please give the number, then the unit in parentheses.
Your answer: -6 (°F)
